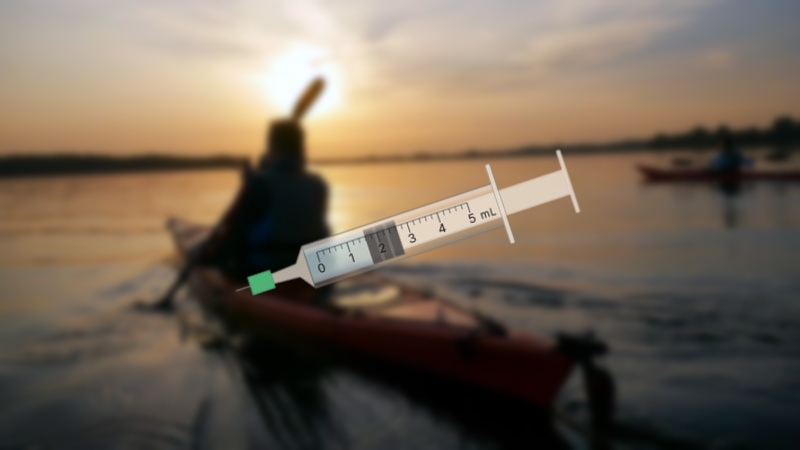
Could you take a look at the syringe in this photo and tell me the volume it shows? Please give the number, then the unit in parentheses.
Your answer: 1.6 (mL)
